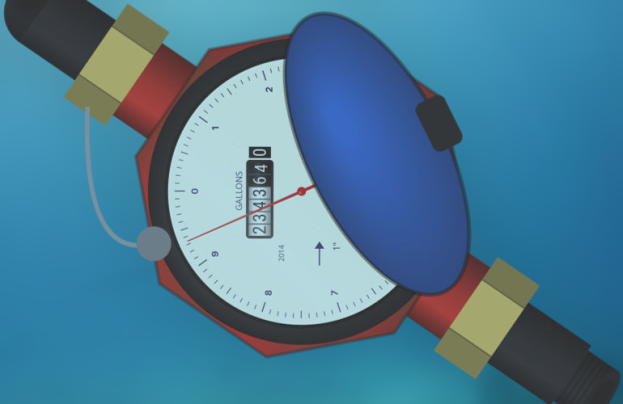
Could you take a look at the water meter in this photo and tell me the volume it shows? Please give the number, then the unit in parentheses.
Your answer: 2343639.3 (gal)
